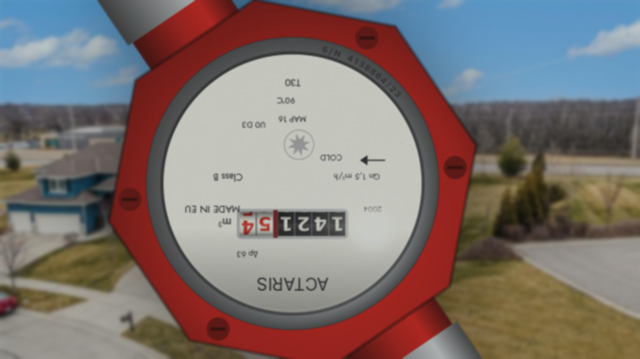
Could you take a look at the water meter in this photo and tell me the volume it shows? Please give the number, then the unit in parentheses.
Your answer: 1421.54 (m³)
